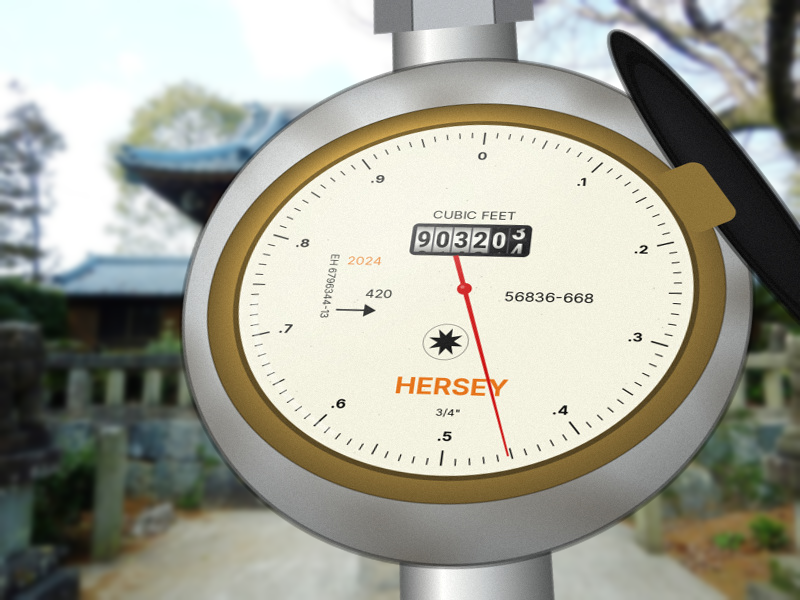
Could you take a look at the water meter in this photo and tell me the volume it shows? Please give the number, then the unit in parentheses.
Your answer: 903203.45 (ft³)
